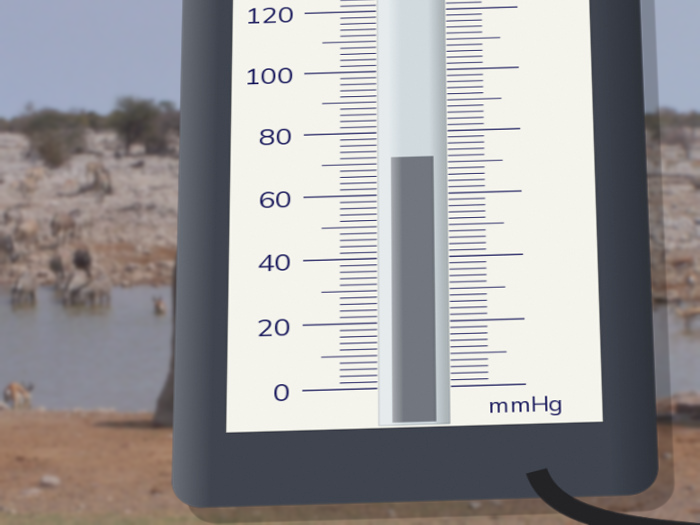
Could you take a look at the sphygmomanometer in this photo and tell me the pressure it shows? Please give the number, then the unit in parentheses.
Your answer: 72 (mmHg)
